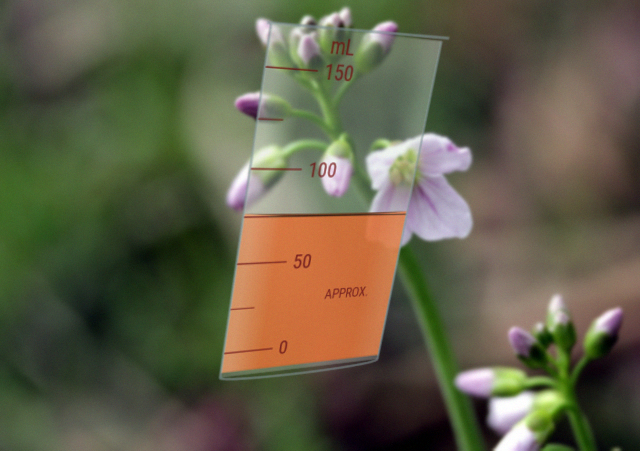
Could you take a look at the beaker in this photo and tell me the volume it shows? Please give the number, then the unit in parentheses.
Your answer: 75 (mL)
